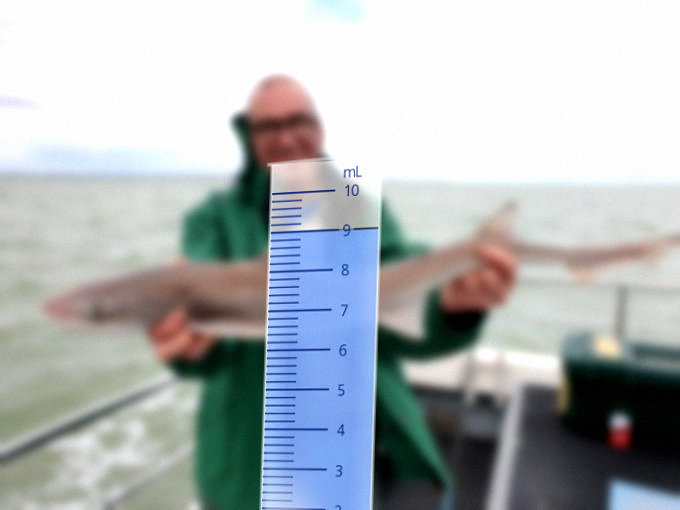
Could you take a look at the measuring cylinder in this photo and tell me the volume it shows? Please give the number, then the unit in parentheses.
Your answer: 9 (mL)
